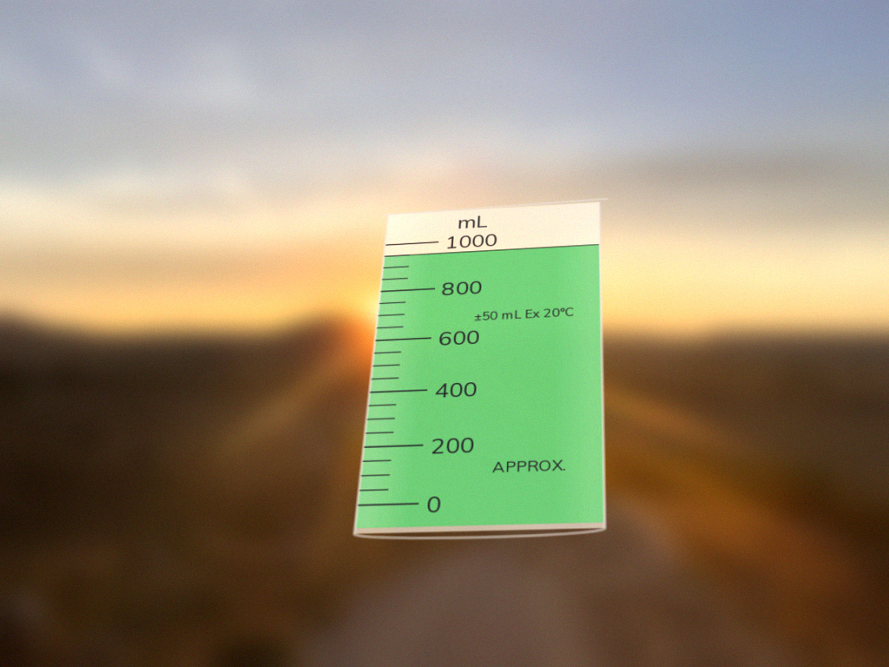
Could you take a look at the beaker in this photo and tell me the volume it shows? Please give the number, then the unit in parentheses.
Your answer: 950 (mL)
